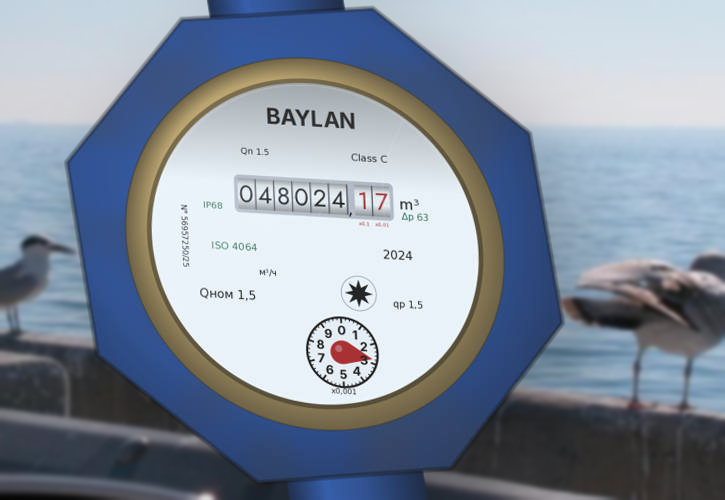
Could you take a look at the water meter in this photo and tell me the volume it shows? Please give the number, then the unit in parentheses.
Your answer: 48024.172 (m³)
